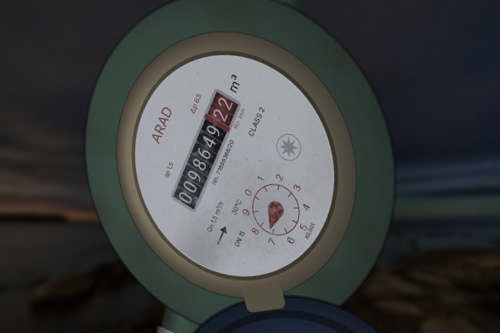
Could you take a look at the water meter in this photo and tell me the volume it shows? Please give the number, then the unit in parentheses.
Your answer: 98649.227 (m³)
